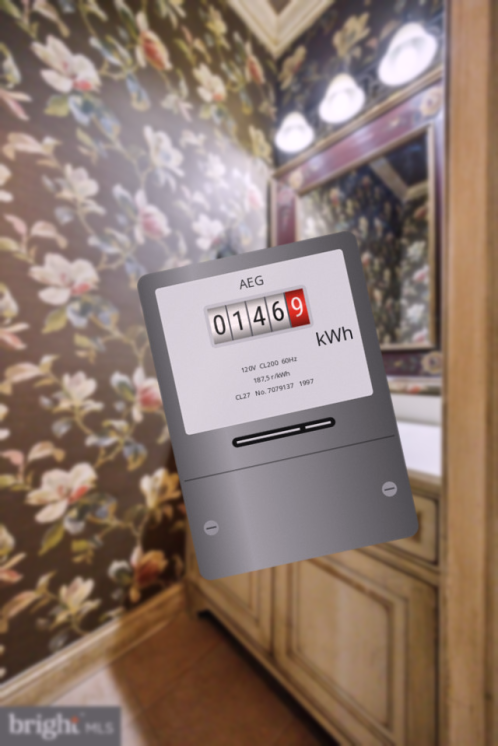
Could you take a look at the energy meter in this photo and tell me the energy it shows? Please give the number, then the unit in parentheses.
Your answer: 146.9 (kWh)
